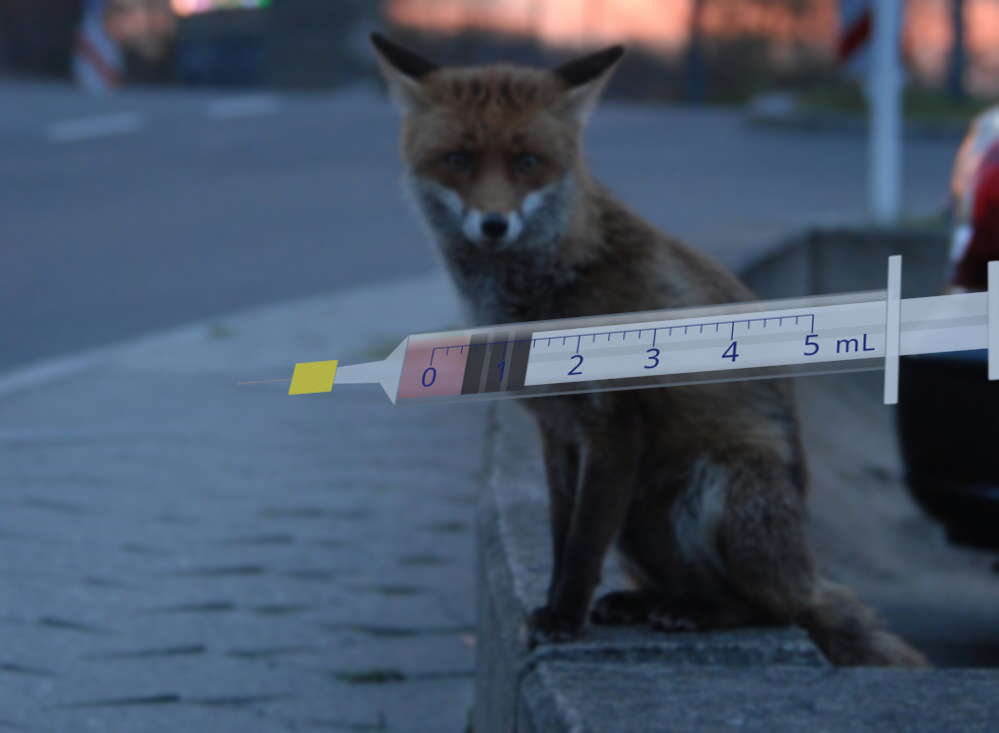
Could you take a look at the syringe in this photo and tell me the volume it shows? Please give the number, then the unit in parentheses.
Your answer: 0.5 (mL)
